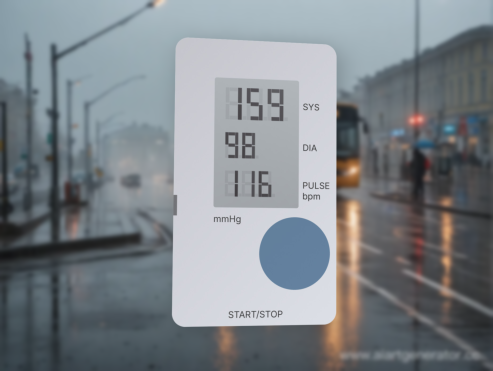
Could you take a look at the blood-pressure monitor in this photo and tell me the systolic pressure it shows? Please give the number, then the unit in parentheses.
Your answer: 159 (mmHg)
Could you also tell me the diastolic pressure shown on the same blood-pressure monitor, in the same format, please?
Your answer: 98 (mmHg)
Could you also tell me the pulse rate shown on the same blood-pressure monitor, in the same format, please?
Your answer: 116 (bpm)
